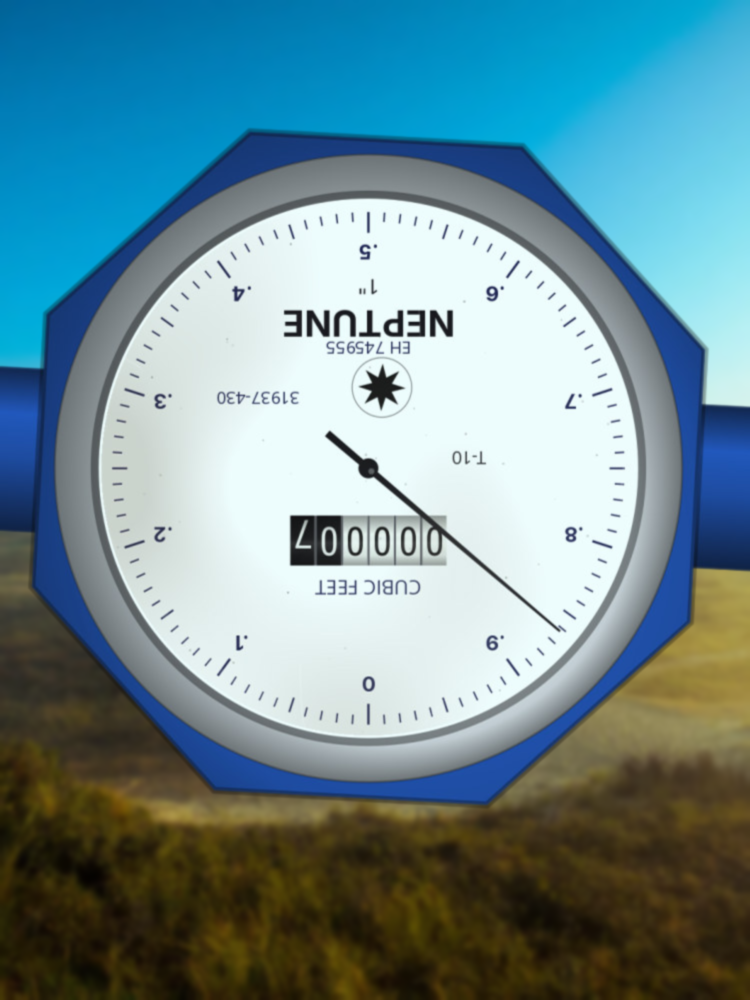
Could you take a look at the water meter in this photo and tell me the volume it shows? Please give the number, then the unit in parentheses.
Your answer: 6.86 (ft³)
